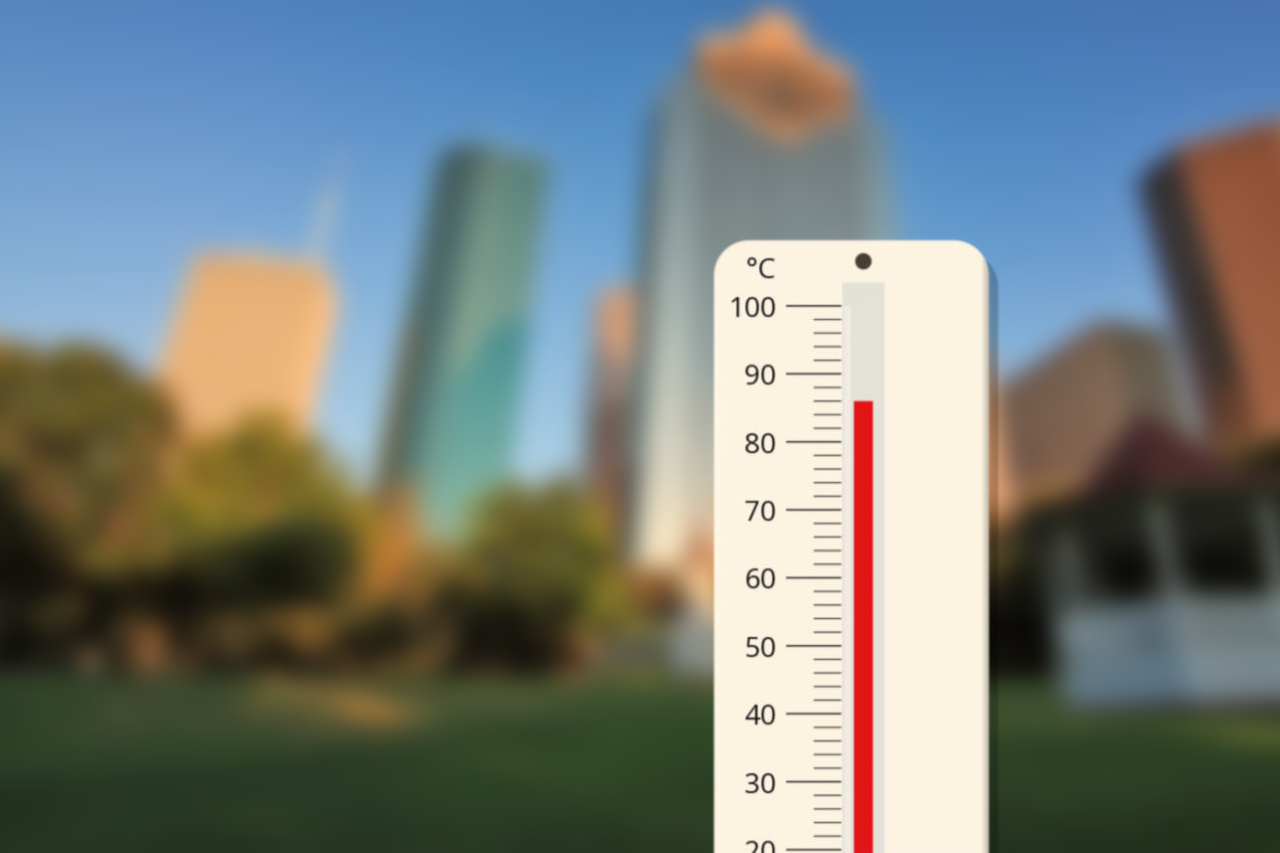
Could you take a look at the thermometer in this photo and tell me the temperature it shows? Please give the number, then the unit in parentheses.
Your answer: 86 (°C)
